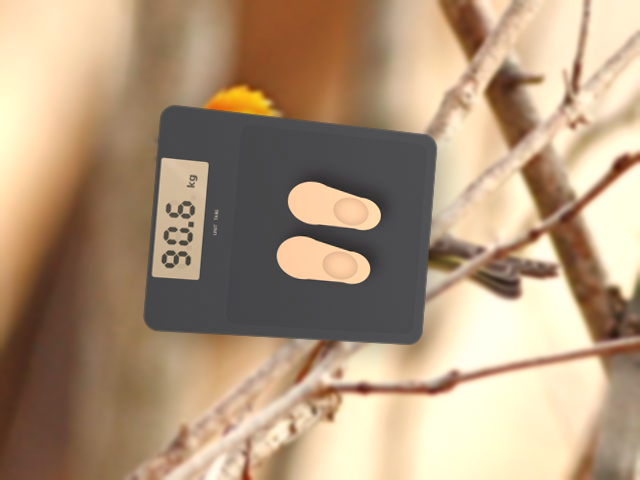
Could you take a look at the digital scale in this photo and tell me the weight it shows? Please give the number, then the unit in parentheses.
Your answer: 90.6 (kg)
